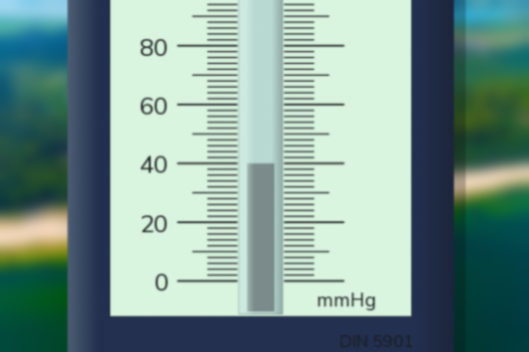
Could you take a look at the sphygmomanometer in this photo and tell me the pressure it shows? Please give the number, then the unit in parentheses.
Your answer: 40 (mmHg)
